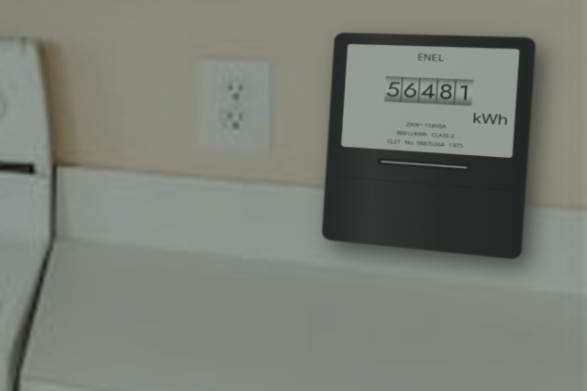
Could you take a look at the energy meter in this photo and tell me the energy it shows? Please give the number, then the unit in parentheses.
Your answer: 56481 (kWh)
